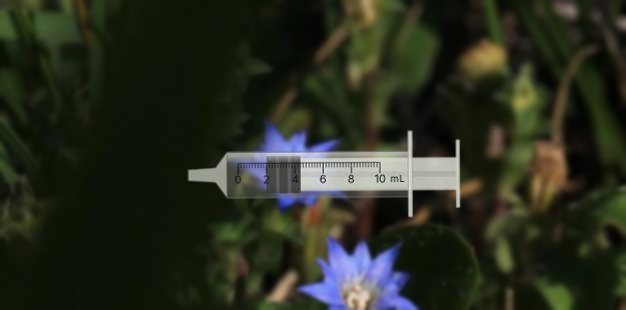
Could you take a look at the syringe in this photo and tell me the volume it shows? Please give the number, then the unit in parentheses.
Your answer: 2 (mL)
